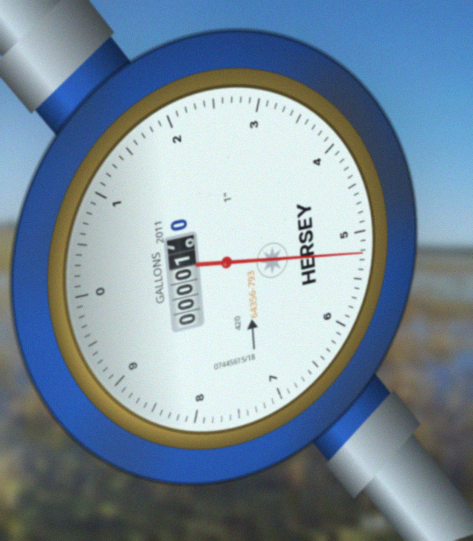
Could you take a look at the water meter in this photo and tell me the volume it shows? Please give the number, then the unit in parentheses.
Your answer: 175.2 (gal)
